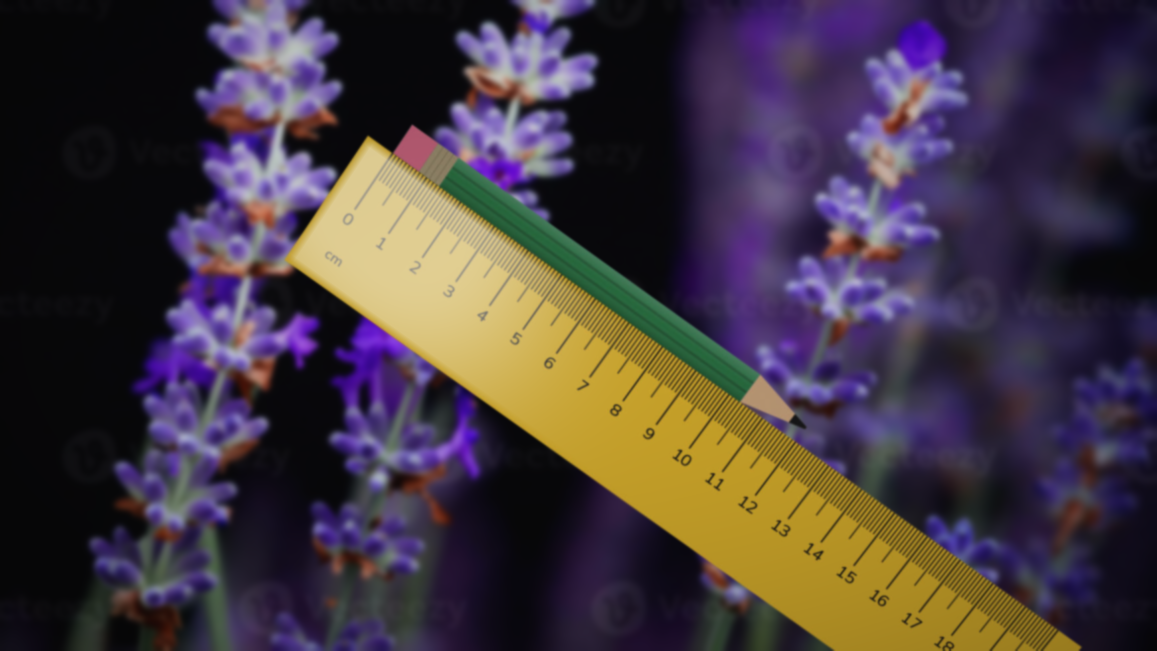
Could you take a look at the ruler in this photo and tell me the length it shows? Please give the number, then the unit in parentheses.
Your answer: 12 (cm)
